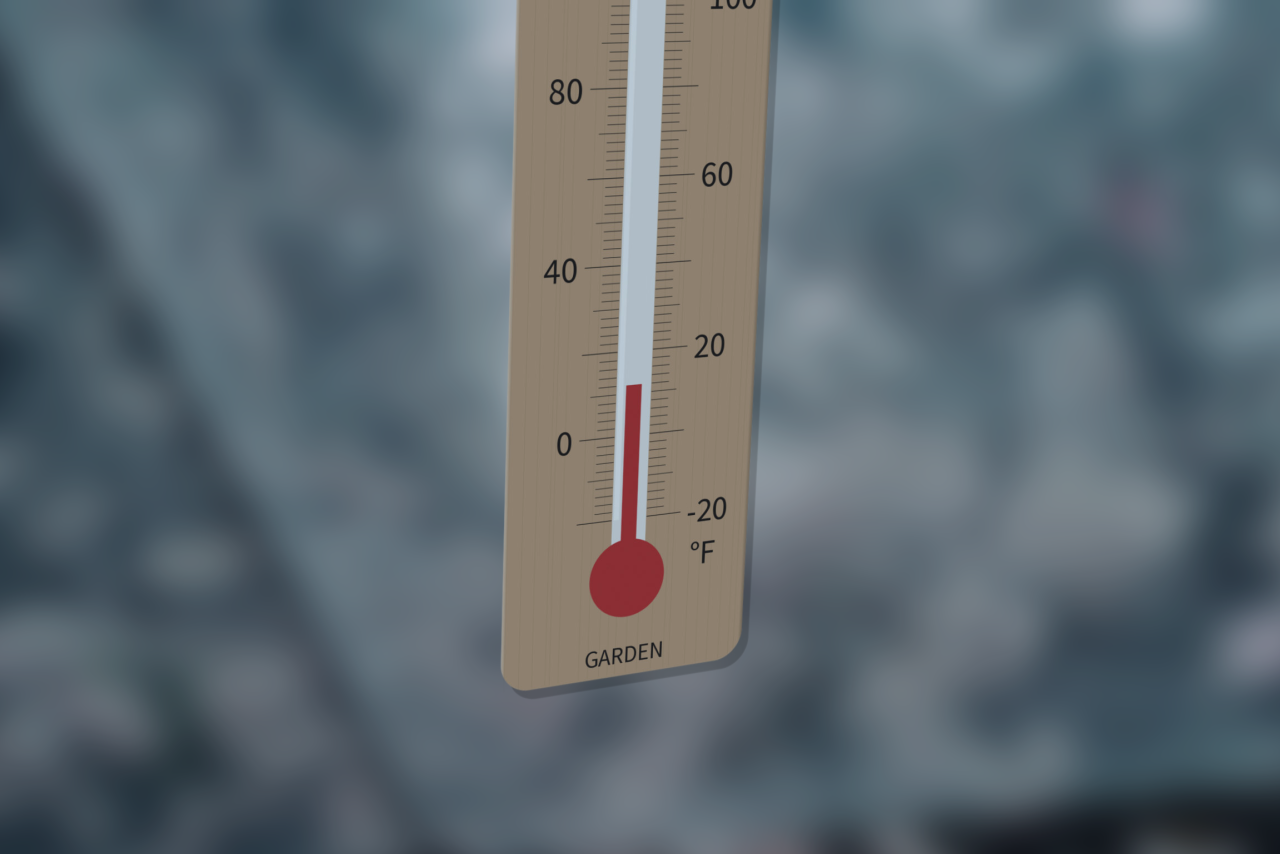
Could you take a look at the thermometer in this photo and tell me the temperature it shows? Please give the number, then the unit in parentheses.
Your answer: 12 (°F)
